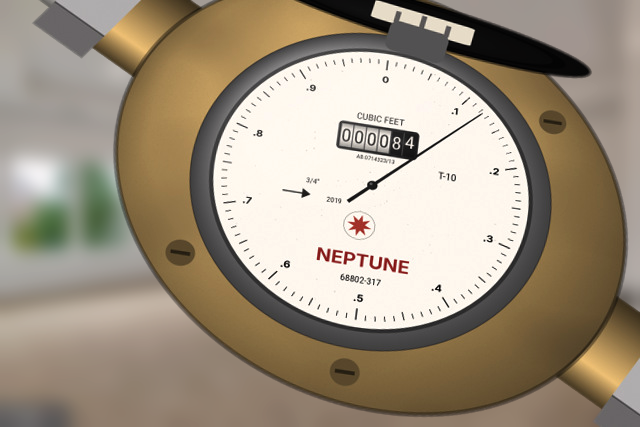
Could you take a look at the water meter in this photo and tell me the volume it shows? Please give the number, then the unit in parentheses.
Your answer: 84.12 (ft³)
